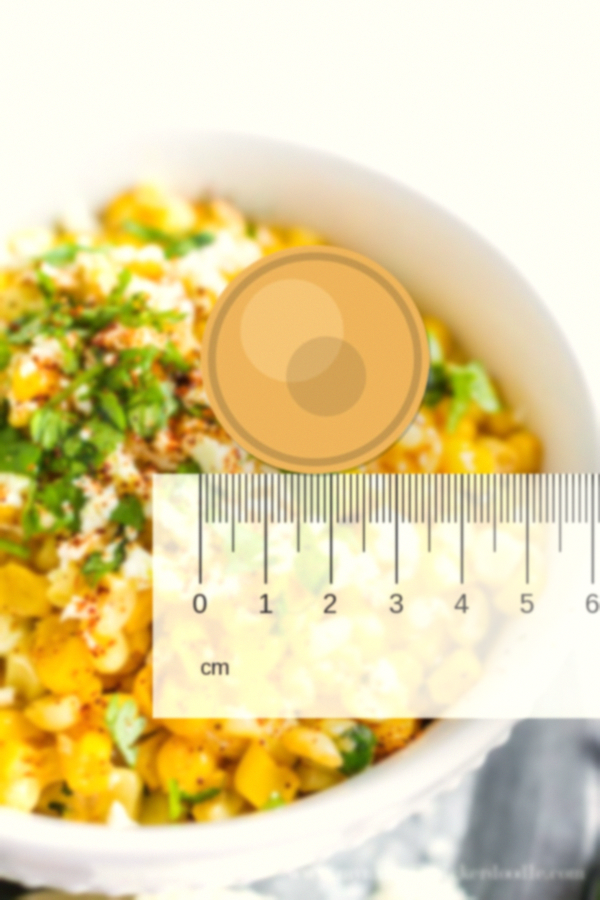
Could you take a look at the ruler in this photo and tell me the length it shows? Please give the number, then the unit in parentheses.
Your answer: 3.5 (cm)
